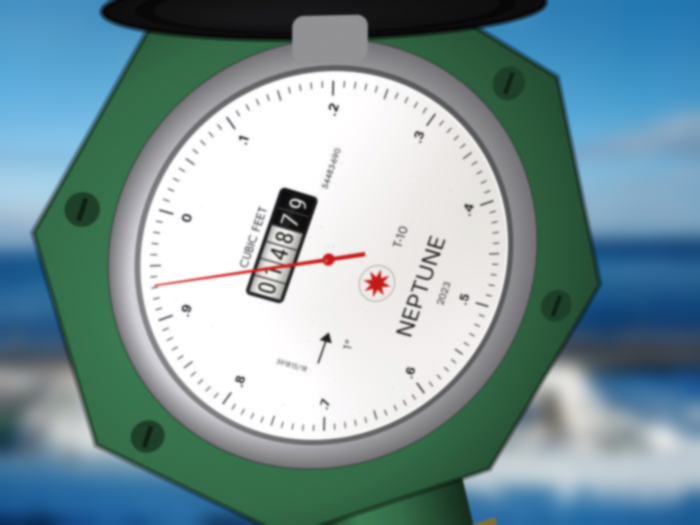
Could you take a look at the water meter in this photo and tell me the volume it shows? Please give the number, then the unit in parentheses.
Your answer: 14878.93 (ft³)
